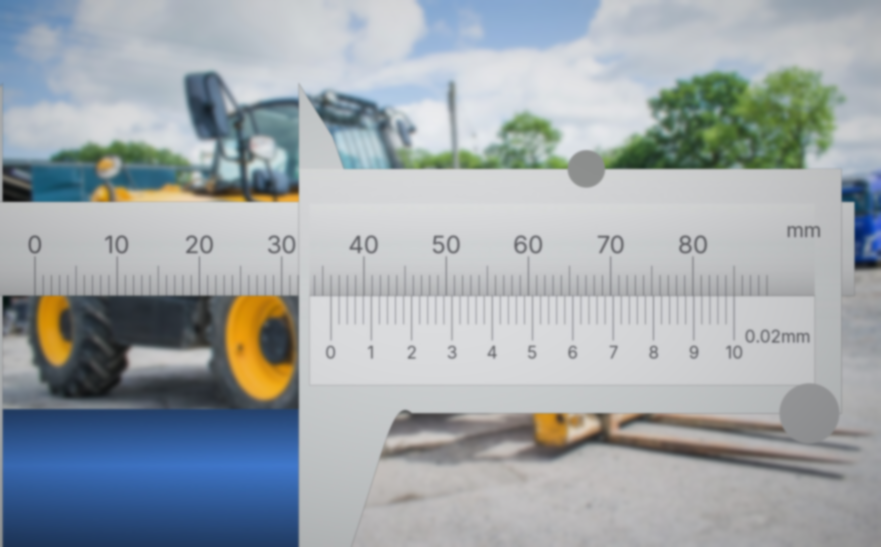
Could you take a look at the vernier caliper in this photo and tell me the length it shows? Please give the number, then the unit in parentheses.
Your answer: 36.0 (mm)
